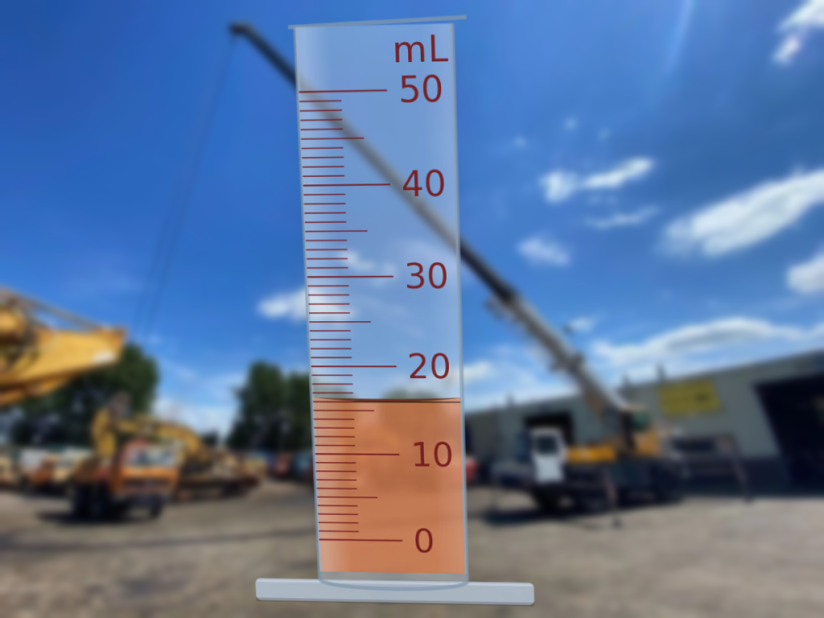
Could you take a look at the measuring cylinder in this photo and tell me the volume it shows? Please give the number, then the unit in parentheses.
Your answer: 16 (mL)
